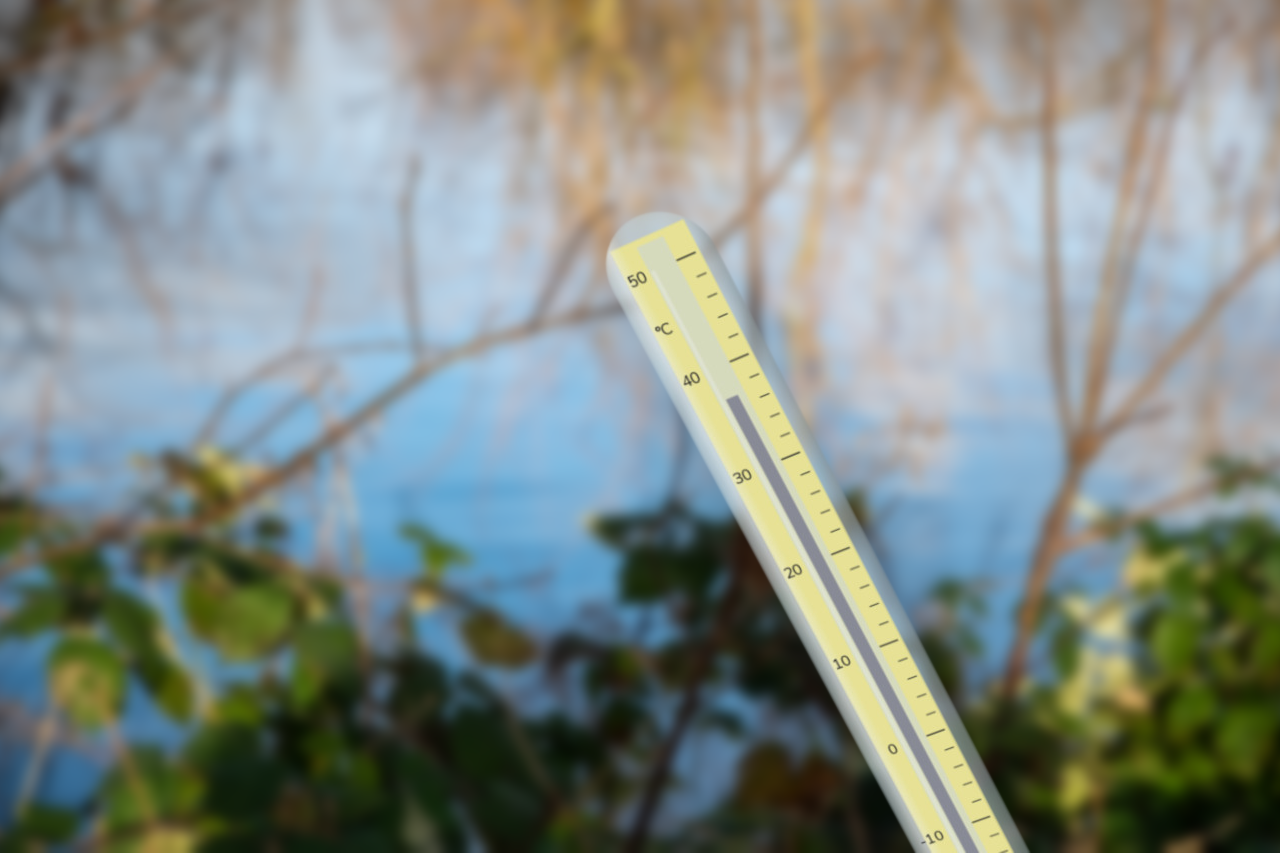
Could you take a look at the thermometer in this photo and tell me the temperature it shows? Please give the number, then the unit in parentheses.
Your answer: 37 (°C)
